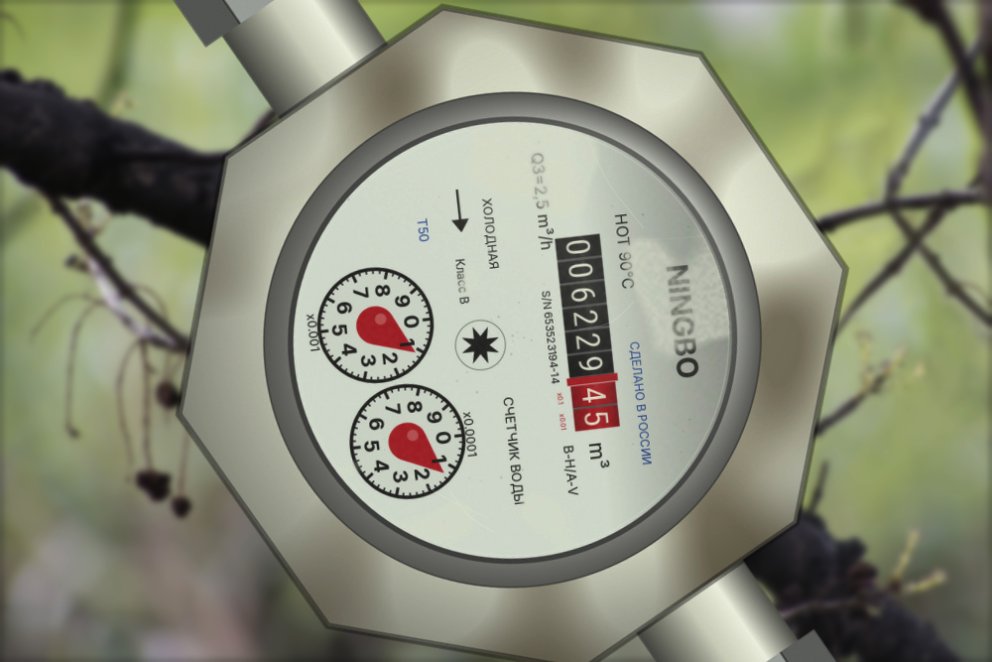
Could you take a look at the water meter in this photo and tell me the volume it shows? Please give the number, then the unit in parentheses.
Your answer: 6229.4511 (m³)
